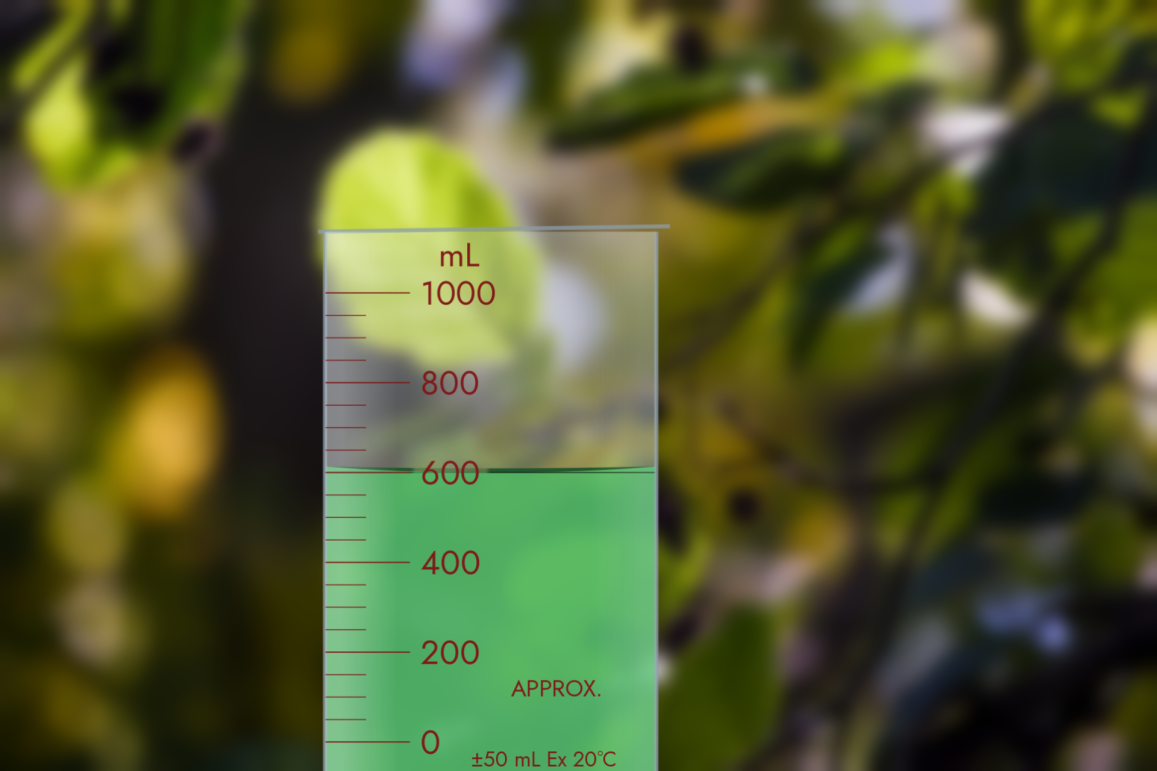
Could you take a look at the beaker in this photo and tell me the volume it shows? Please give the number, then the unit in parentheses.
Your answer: 600 (mL)
